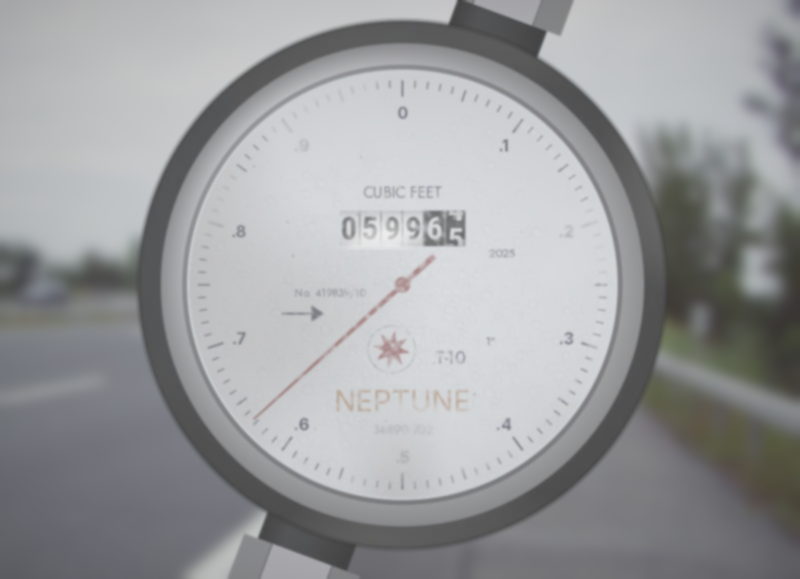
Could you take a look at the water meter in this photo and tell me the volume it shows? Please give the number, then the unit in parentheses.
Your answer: 59964.63 (ft³)
